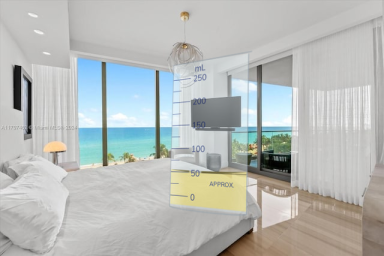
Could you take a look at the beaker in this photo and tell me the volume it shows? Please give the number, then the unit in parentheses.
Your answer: 50 (mL)
